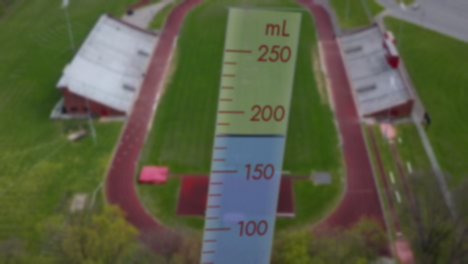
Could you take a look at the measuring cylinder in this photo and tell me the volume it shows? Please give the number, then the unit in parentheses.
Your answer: 180 (mL)
